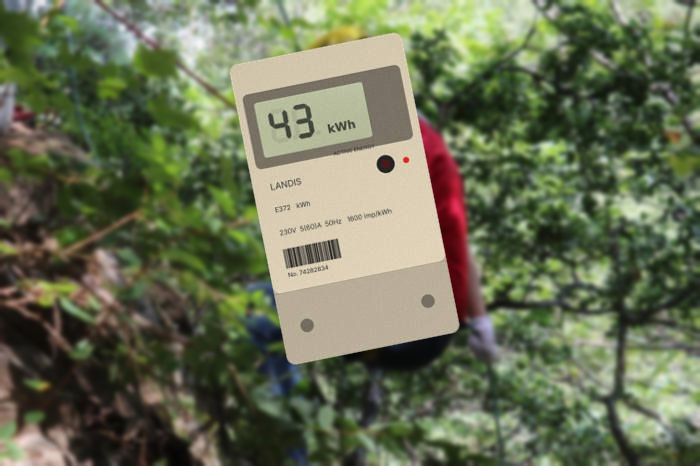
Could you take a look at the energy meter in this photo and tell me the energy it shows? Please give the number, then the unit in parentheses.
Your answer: 43 (kWh)
